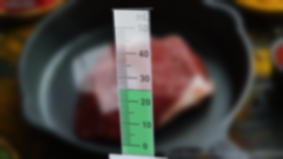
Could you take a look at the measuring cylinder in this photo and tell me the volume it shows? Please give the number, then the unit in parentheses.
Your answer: 25 (mL)
